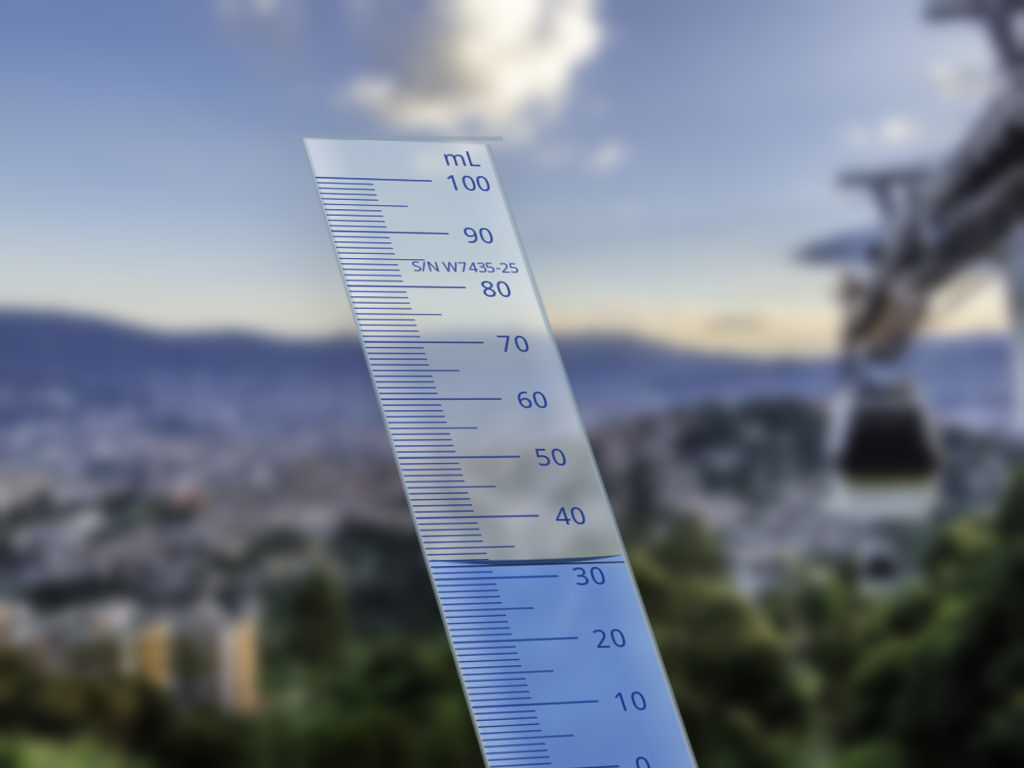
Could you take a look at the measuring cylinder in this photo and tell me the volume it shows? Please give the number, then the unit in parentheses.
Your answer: 32 (mL)
